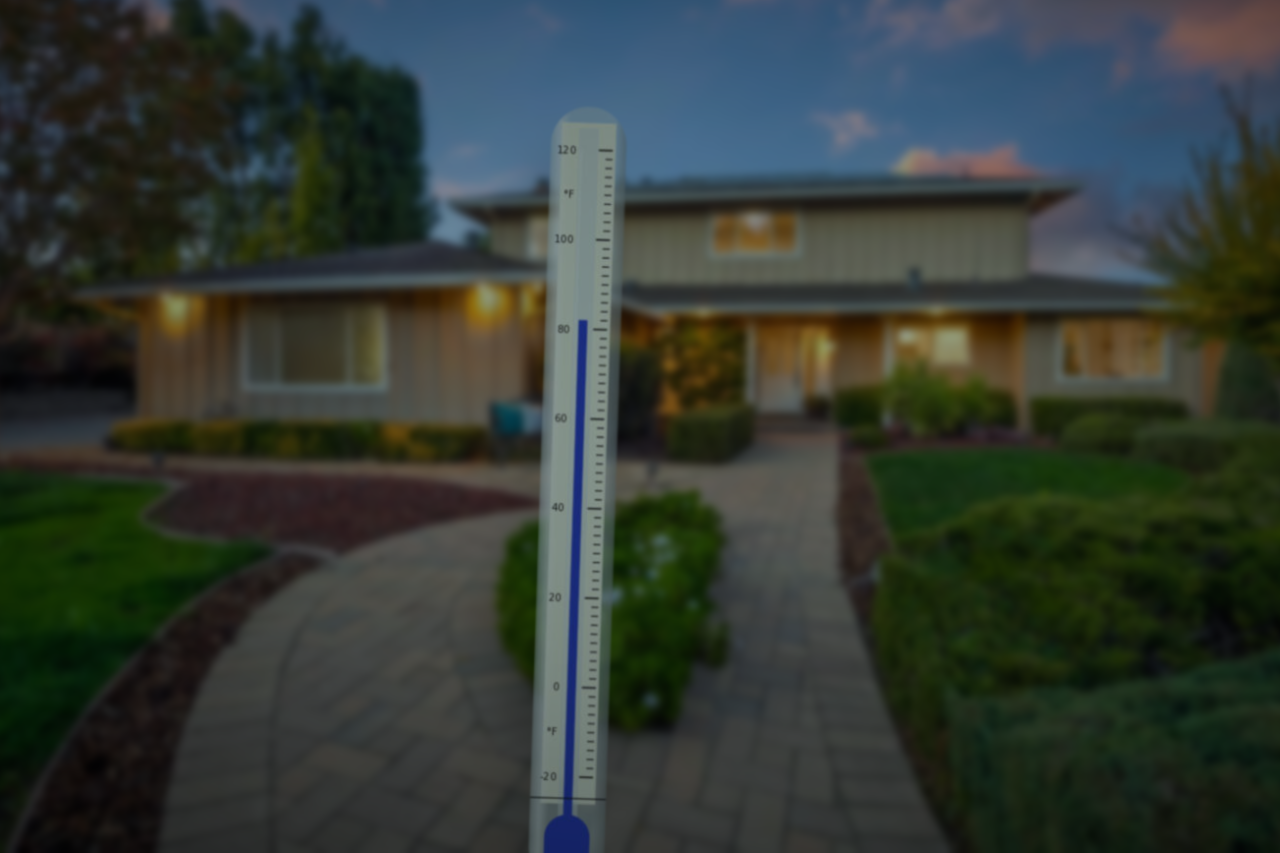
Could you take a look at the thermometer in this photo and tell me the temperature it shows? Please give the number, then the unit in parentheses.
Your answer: 82 (°F)
